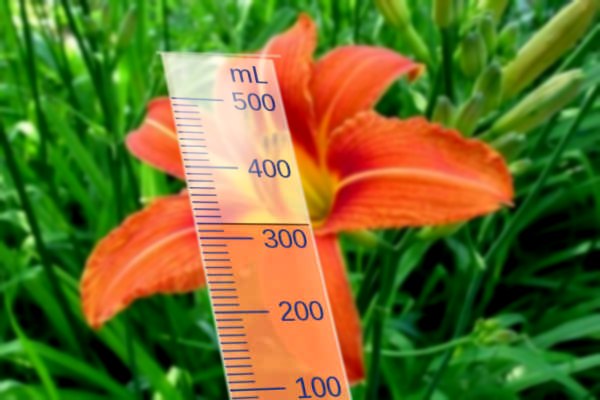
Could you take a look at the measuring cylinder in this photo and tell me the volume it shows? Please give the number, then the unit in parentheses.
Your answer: 320 (mL)
